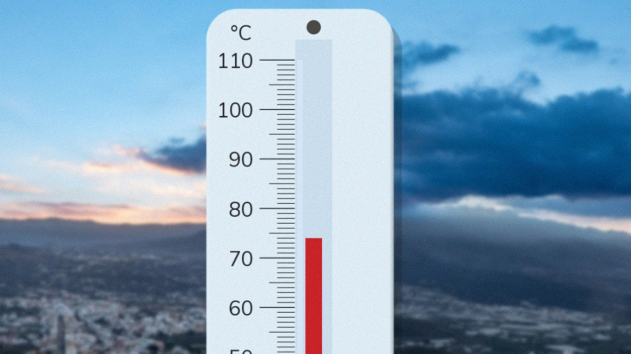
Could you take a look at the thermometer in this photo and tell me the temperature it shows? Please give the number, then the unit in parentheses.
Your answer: 74 (°C)
